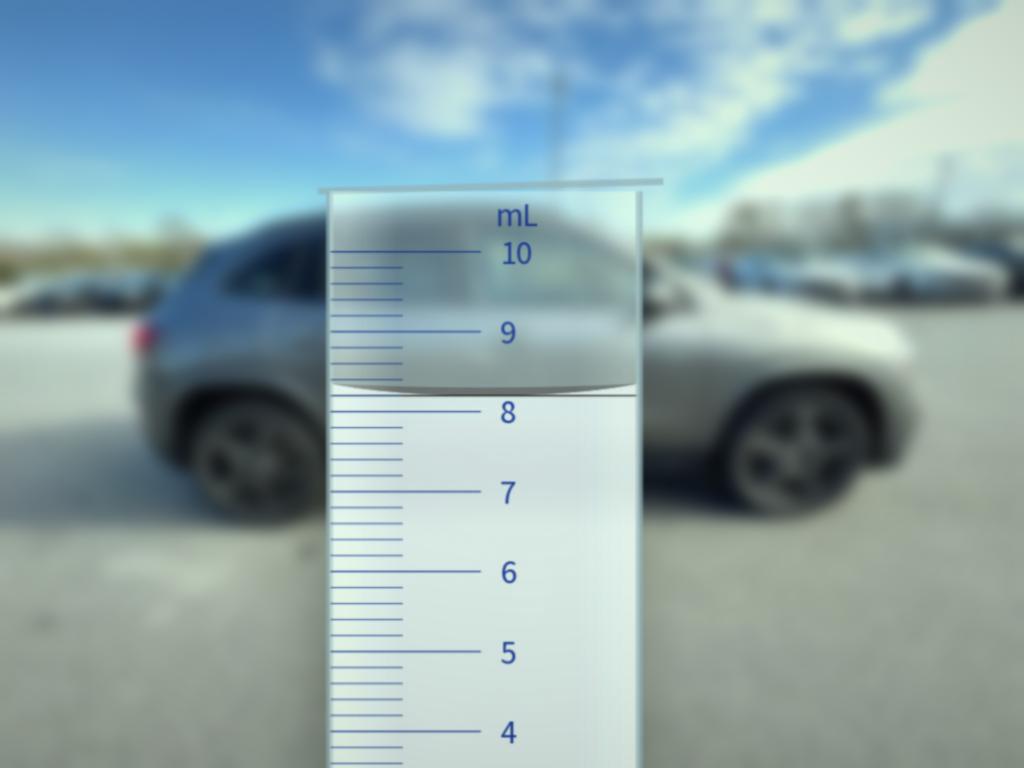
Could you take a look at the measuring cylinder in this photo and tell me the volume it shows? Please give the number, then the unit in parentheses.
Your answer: 8.2 (mL)
